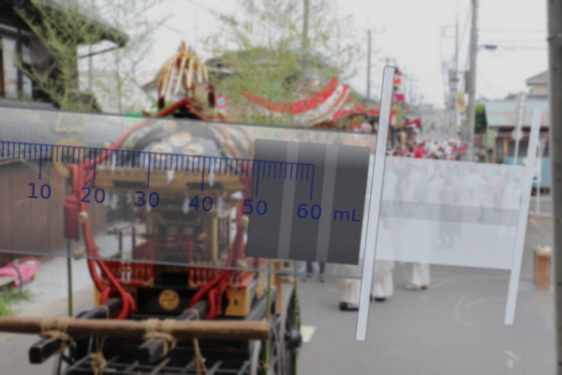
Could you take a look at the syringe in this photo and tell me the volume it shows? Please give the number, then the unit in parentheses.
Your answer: 49 (mL)
